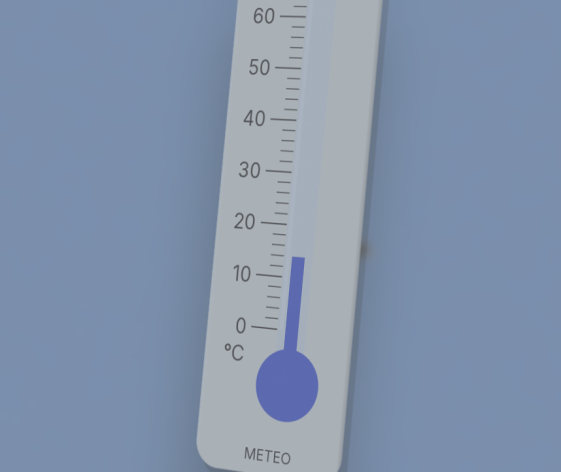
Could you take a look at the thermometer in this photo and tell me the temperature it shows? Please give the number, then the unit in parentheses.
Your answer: 14 (°C)
